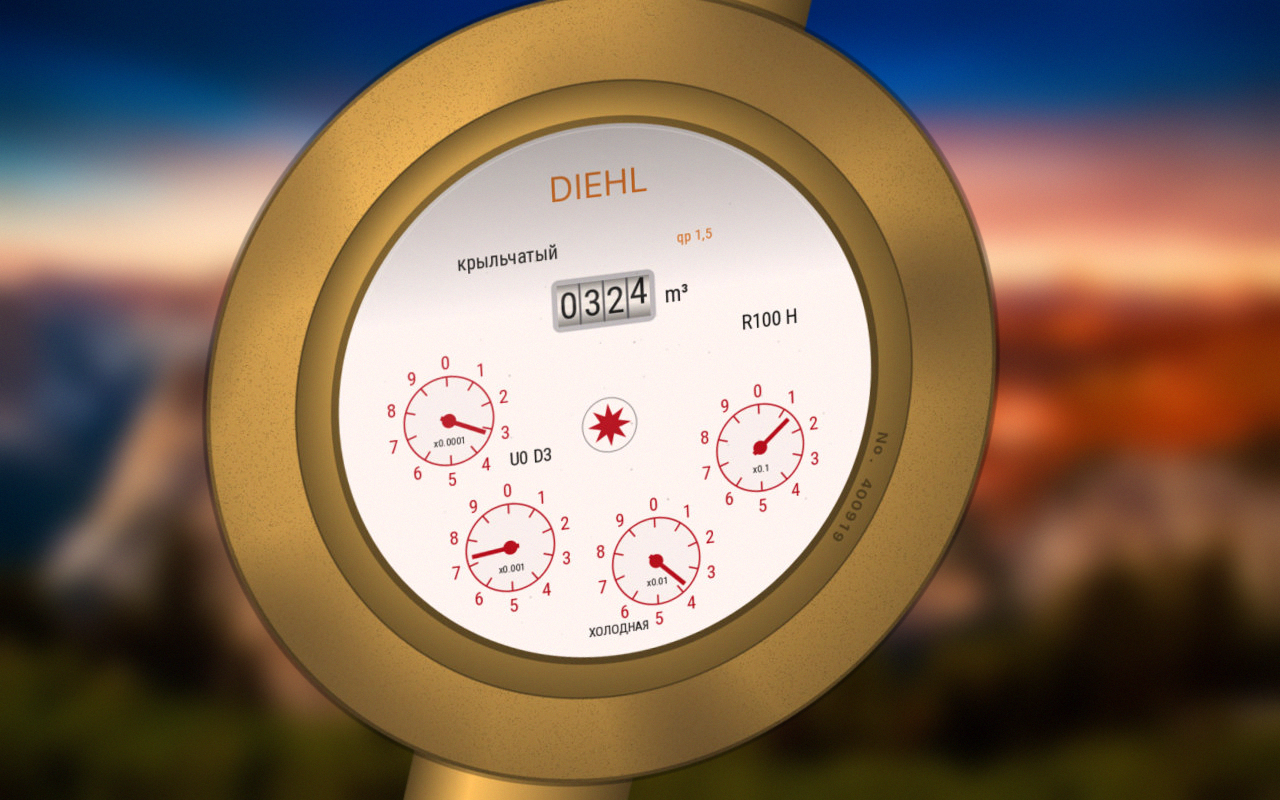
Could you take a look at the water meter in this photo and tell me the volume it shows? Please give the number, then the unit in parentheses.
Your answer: 324.1373 (m³)
